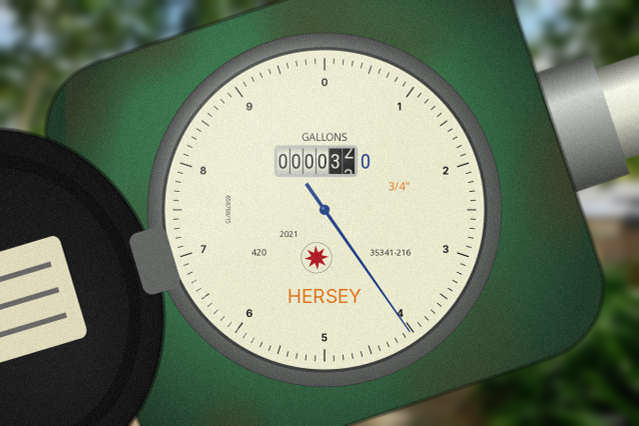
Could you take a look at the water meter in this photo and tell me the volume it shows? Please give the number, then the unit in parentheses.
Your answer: 324.0 (gal)
